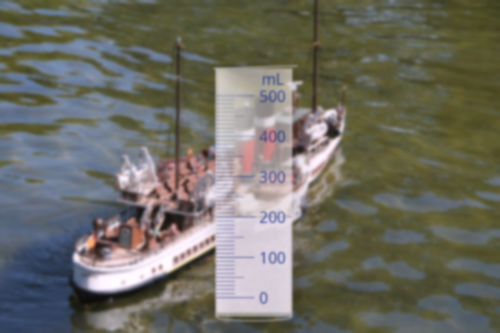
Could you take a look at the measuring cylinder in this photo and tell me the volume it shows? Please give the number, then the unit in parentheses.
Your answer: 200 (mL)
